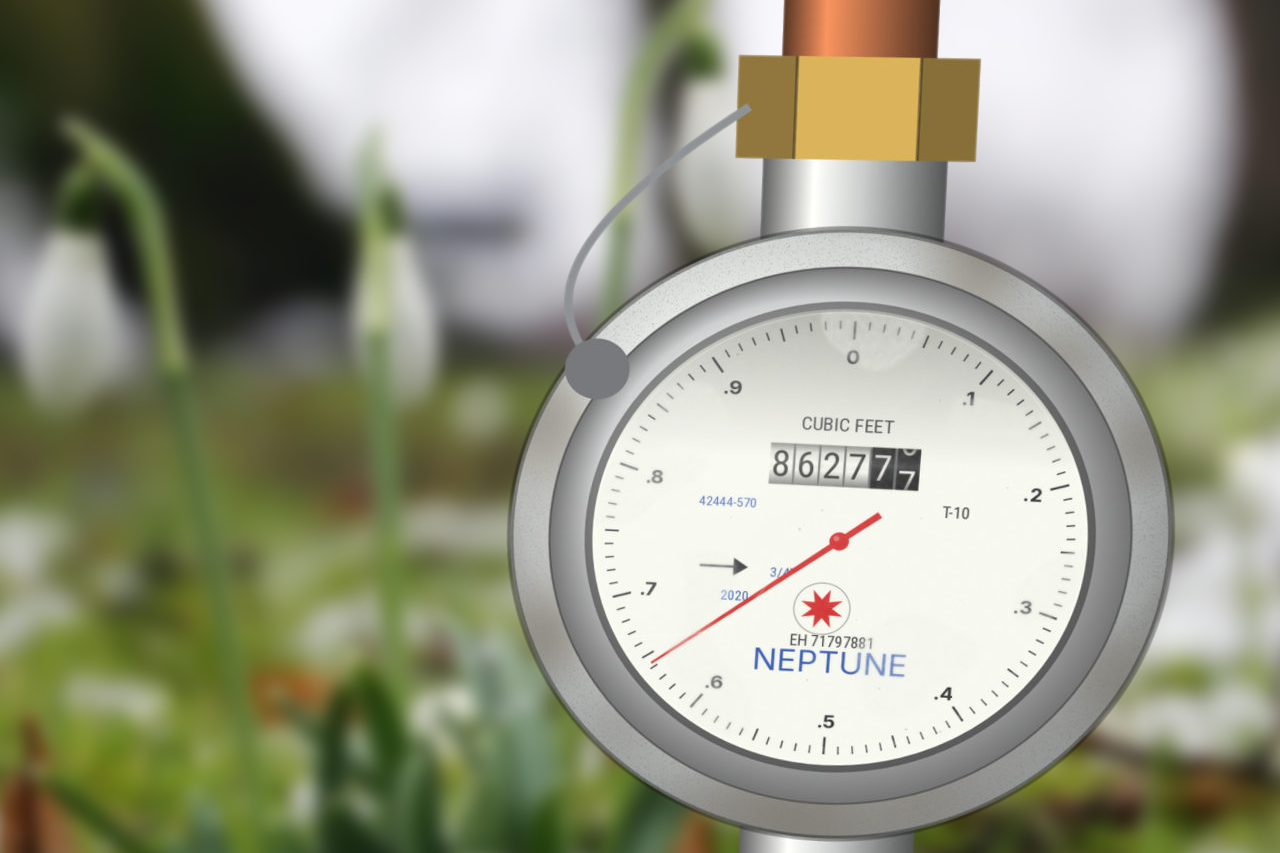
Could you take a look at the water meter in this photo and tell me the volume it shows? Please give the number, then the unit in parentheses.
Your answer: 862776.64 (ft³)
